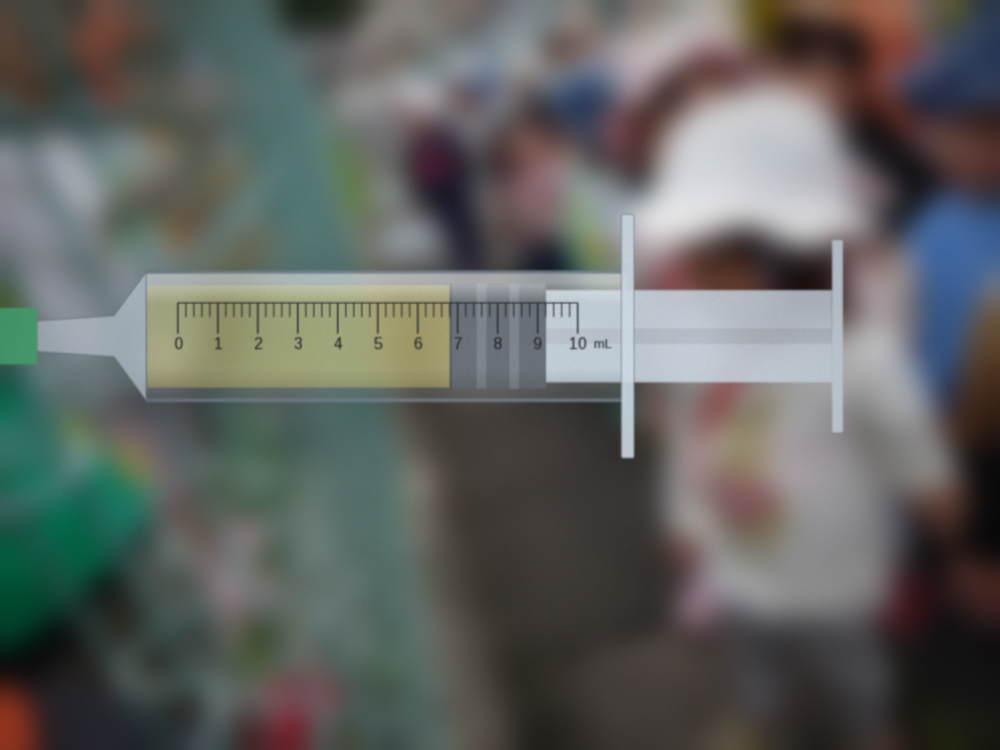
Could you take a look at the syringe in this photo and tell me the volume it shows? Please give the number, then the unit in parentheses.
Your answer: 6.8 (mL)
